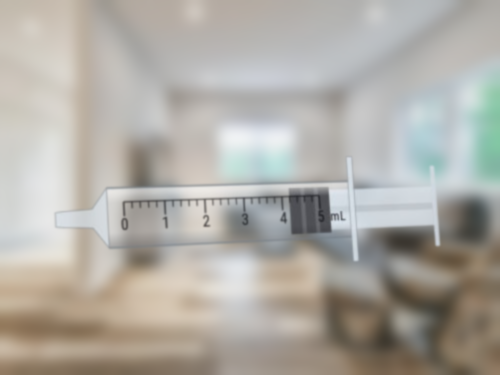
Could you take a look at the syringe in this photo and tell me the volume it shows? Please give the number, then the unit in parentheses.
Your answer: 4.2 (mL)
